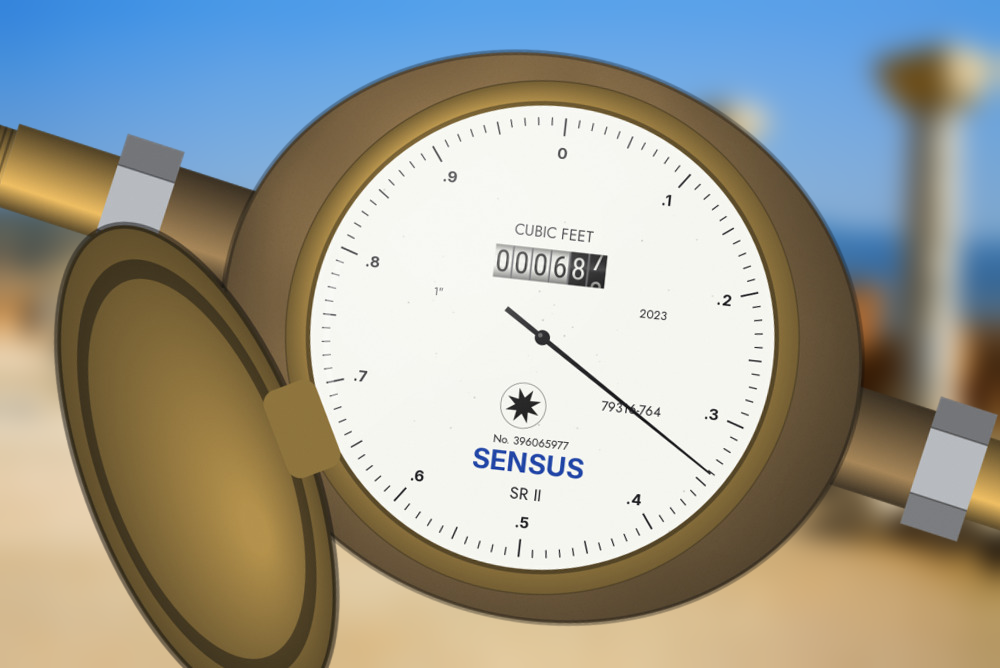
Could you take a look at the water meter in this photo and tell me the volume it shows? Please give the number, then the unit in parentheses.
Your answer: 687.34 (ft³)
